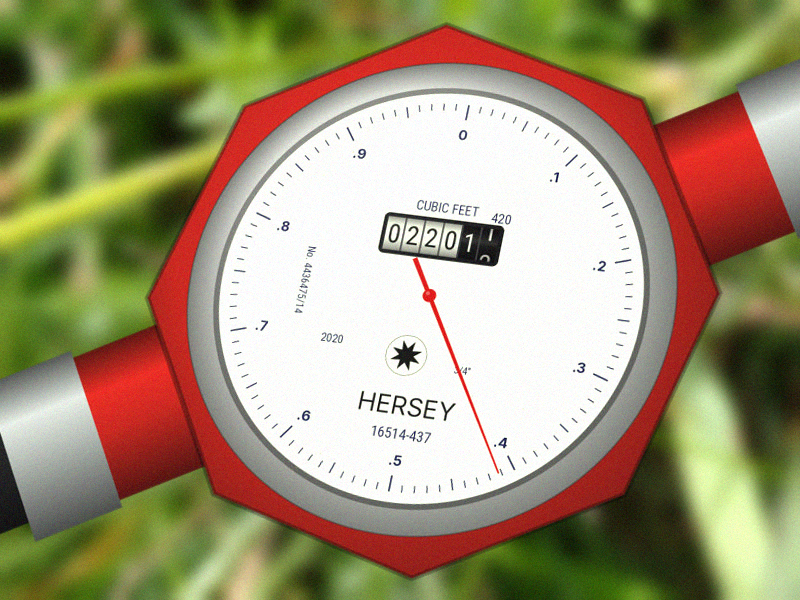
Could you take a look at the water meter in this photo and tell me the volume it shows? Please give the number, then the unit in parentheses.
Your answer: 22011.41 (ft³)
